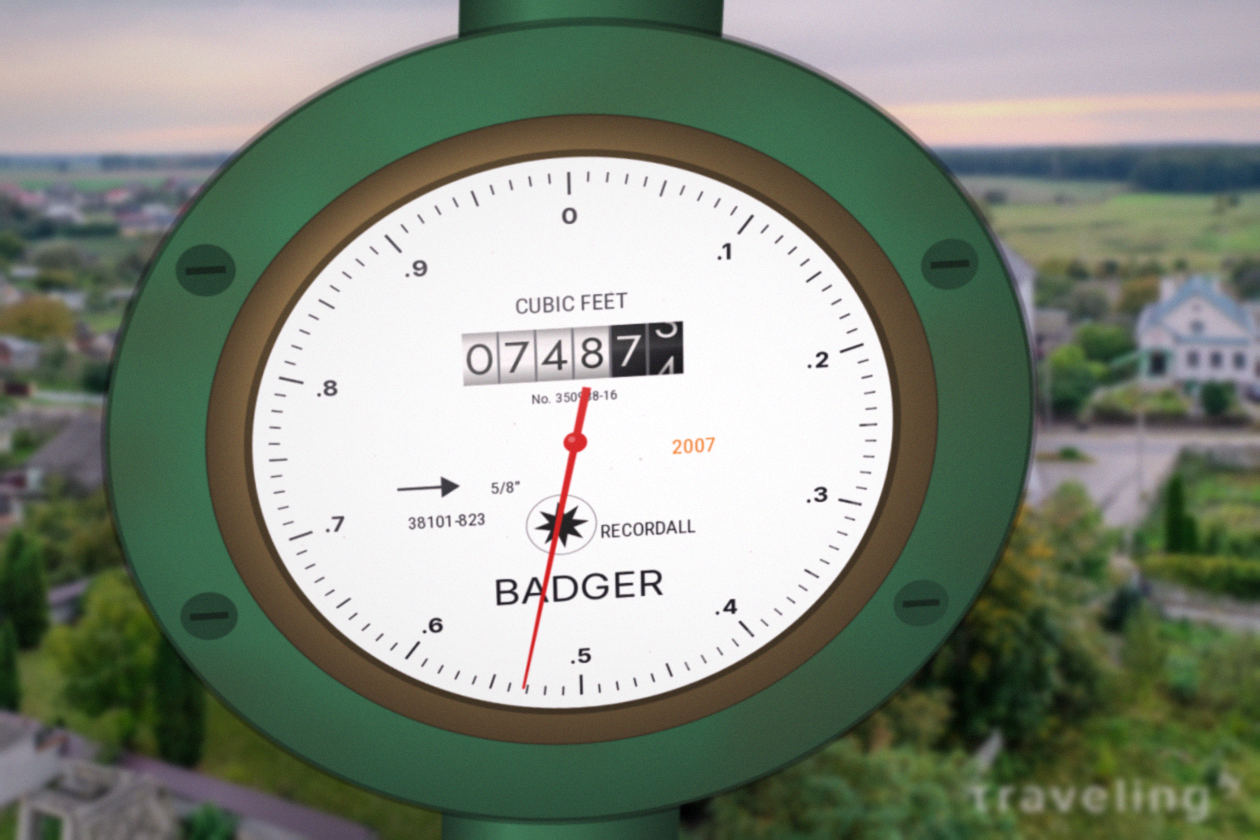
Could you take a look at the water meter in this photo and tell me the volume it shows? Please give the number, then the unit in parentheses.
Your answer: 74873.53 (ft³)
